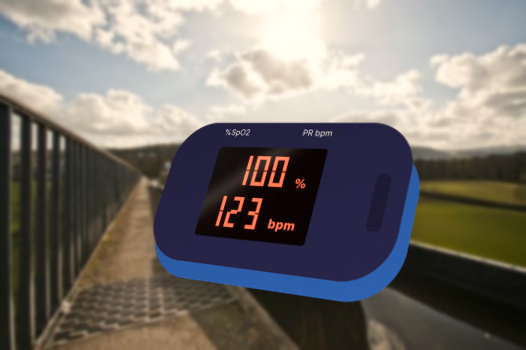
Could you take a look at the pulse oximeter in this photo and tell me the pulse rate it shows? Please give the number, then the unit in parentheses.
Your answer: 123 (bpm)
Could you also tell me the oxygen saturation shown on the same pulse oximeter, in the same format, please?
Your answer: 100 (%)
